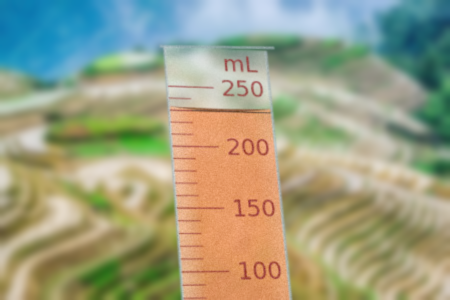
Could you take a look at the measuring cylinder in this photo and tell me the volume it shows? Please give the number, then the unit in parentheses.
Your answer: 230 (mL)
